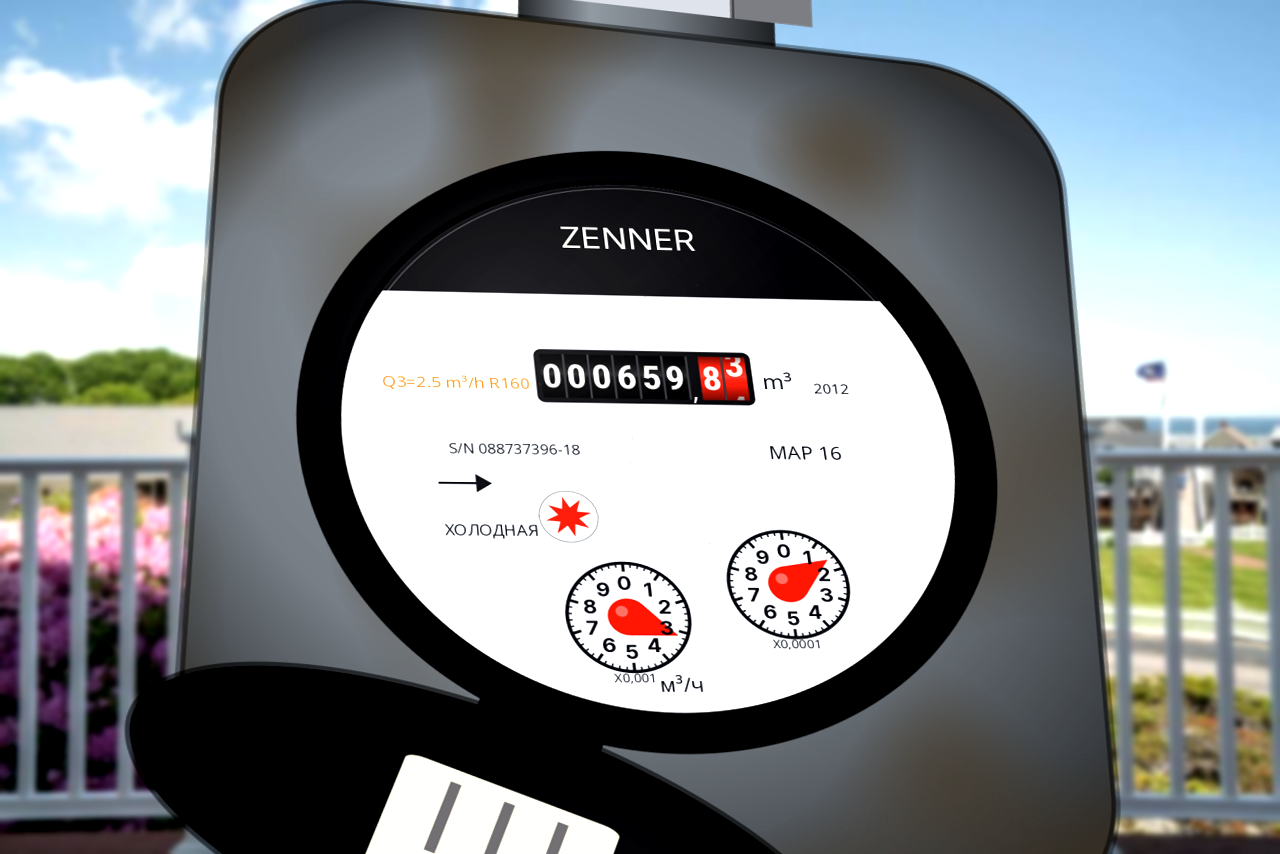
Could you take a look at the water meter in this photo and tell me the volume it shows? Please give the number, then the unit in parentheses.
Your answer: 659.8331 (m³)
